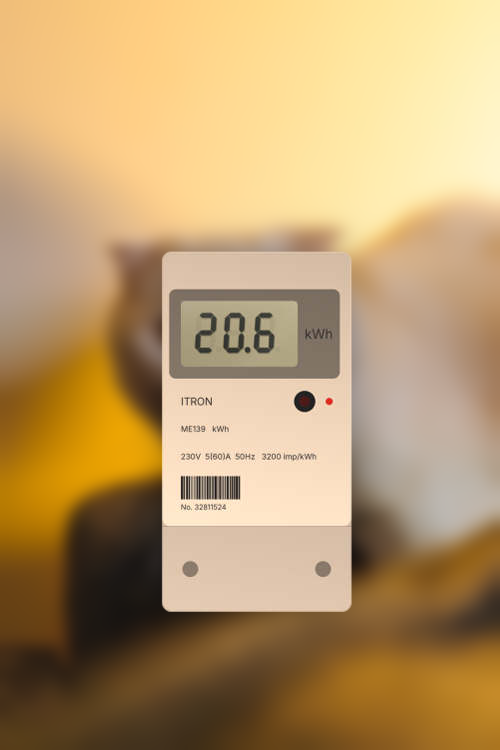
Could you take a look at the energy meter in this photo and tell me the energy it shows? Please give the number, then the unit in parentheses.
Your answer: 20.6 (kWh)
